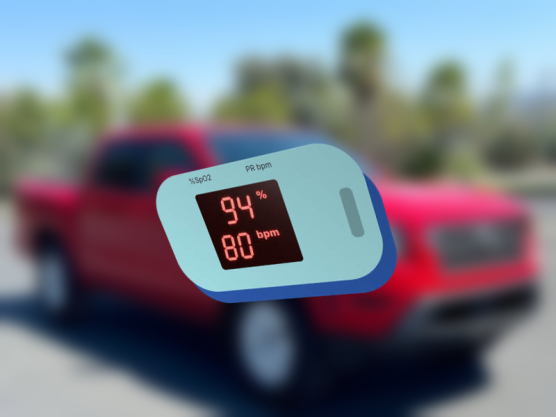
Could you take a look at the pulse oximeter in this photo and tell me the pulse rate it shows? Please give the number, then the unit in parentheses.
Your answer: 80 (bpm)
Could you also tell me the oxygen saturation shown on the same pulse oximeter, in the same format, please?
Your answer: 94 (%)
